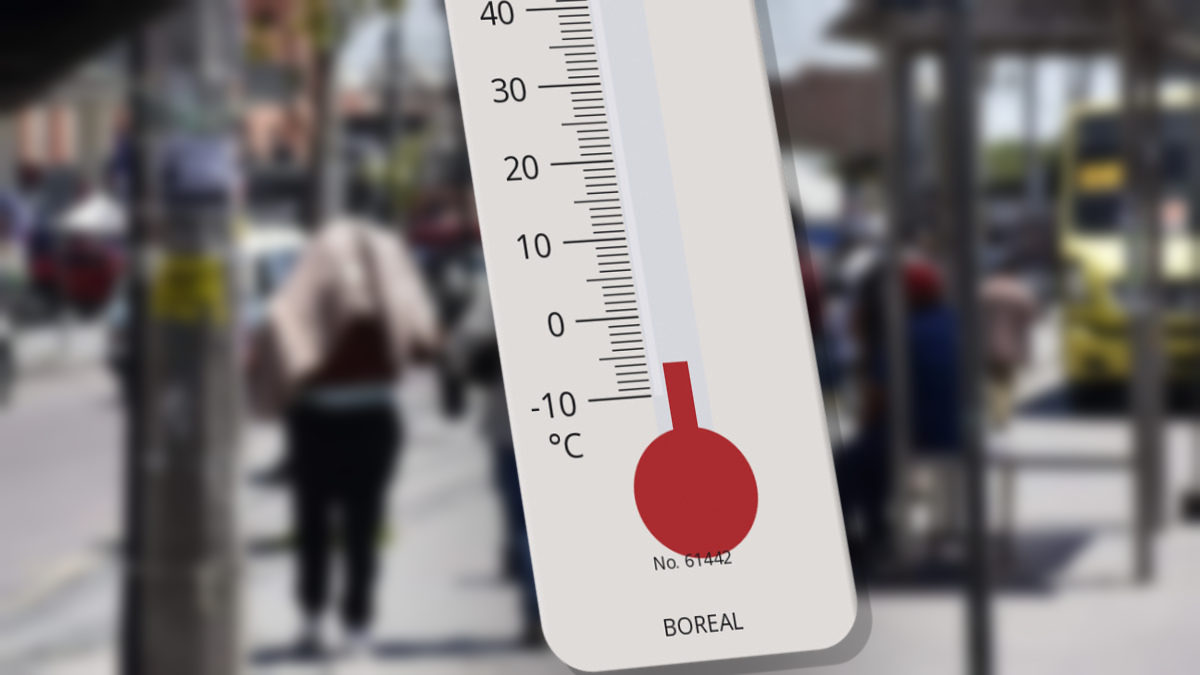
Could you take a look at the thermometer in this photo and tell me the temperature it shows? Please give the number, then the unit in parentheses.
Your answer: -6 (°C)
